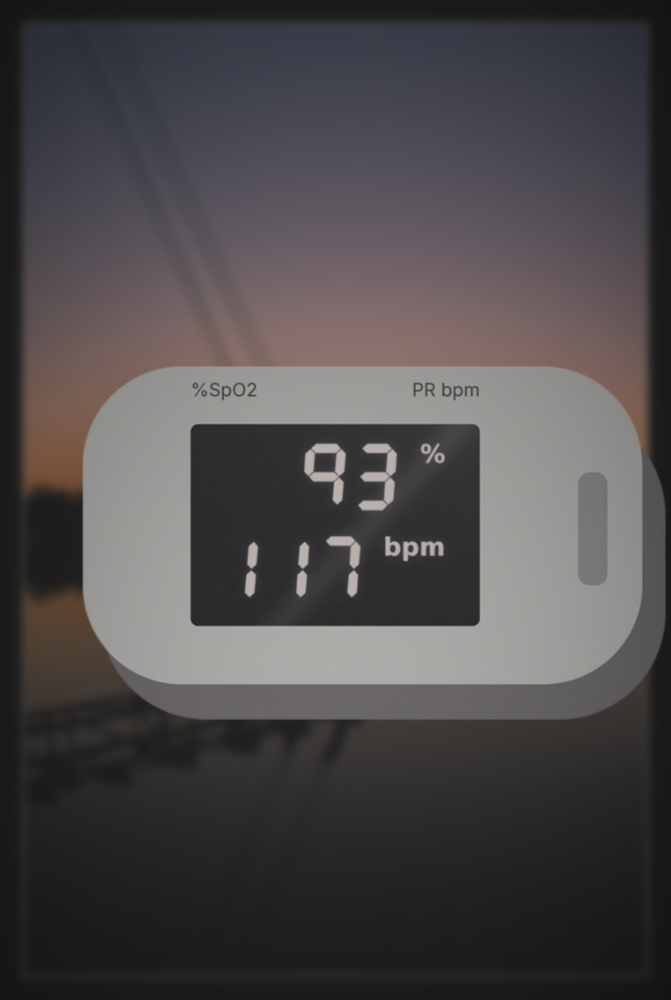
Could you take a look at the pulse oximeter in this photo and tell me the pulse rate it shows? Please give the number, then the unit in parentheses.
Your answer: 117 (bpm)
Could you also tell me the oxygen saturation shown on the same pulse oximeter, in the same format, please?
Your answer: 93 (%)
